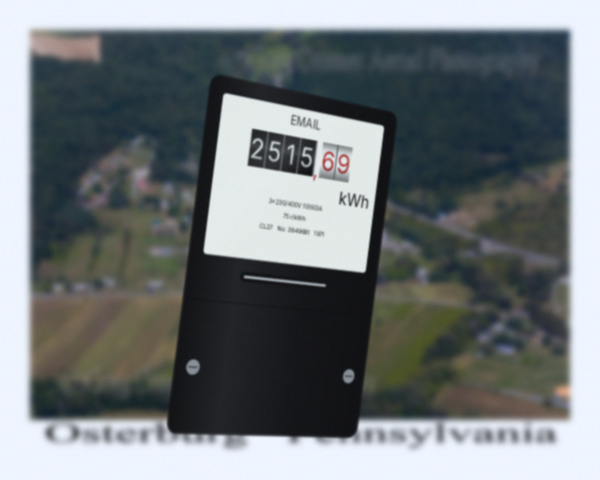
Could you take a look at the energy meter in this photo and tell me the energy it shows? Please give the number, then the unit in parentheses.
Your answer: 2515.69 (kWh)
